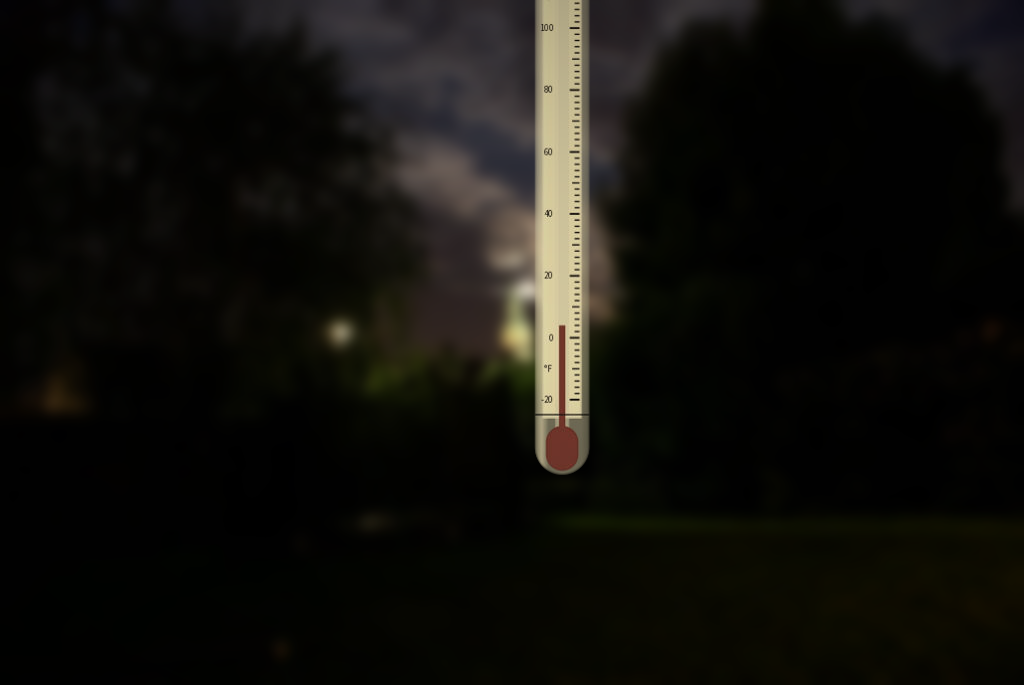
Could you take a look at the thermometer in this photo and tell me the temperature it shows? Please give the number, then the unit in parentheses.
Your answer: 4 (°F)
